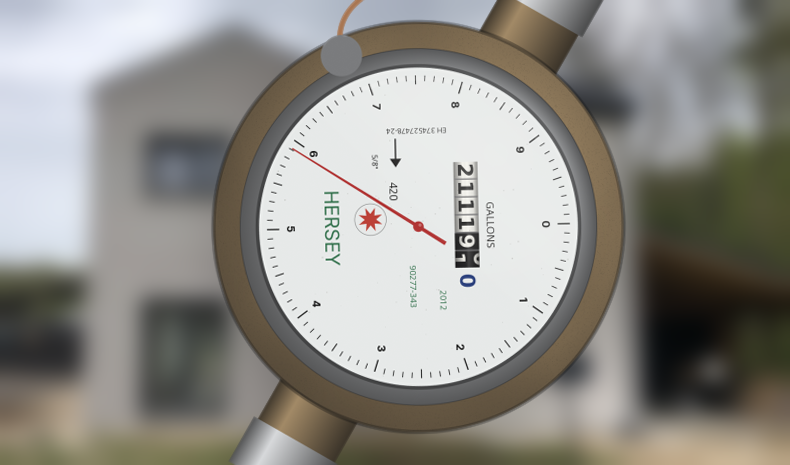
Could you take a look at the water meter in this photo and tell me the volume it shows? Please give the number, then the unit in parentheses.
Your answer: 2111905.9 (gal)
